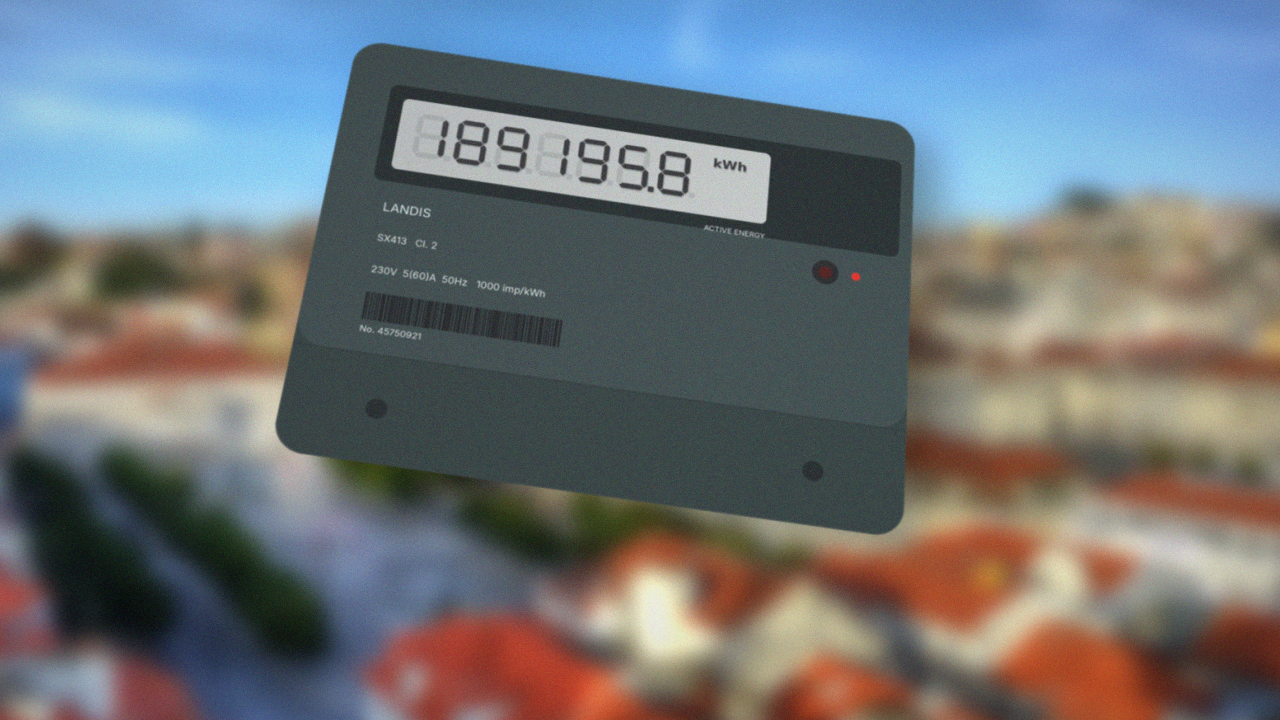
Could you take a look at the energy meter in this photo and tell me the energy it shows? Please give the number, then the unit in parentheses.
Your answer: 189195.8 (kWh)
